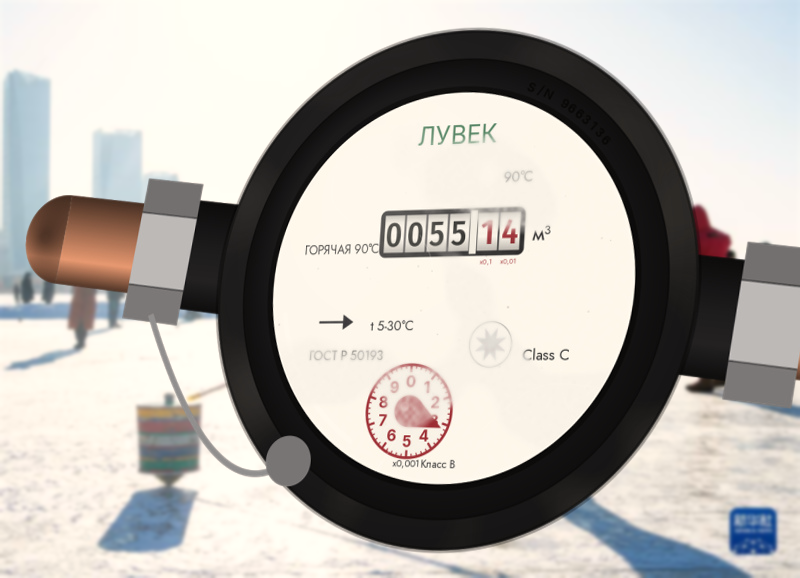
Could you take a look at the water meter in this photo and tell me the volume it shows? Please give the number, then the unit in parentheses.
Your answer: 55.143 (m³)
